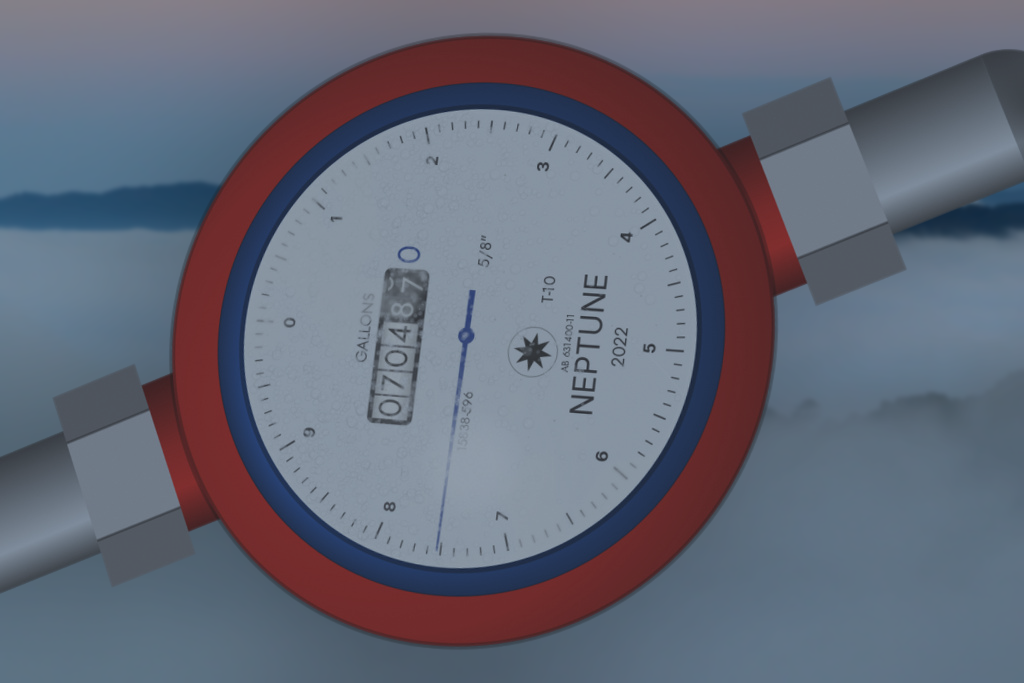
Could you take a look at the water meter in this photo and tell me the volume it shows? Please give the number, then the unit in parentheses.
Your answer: 704867.5 (gal)
